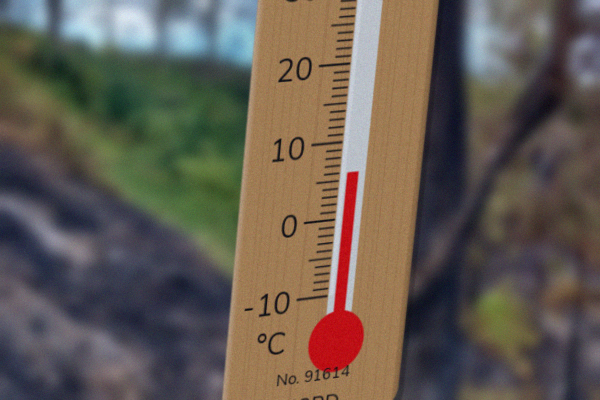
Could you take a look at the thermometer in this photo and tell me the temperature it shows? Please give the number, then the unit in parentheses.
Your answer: 6 (°C)
